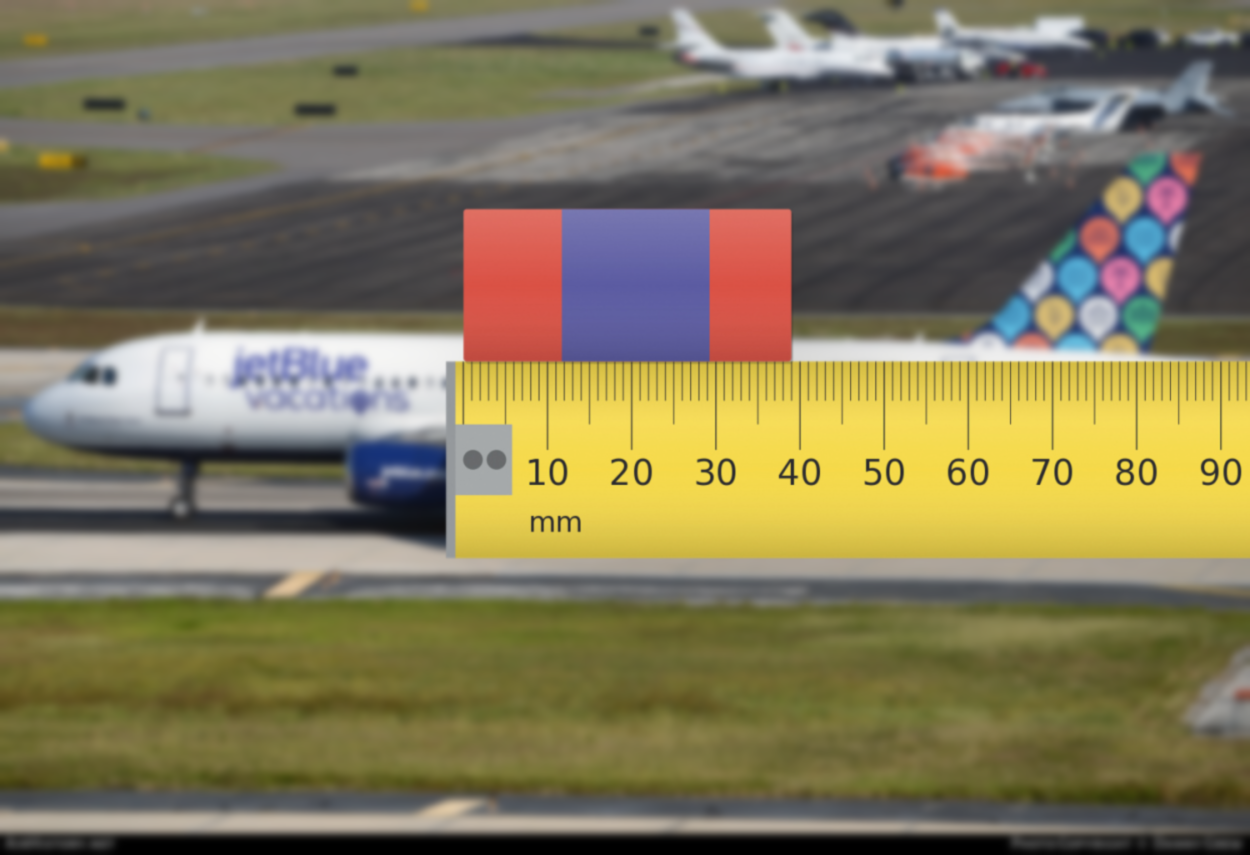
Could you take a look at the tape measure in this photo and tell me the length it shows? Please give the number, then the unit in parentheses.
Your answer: 39 (mm)
